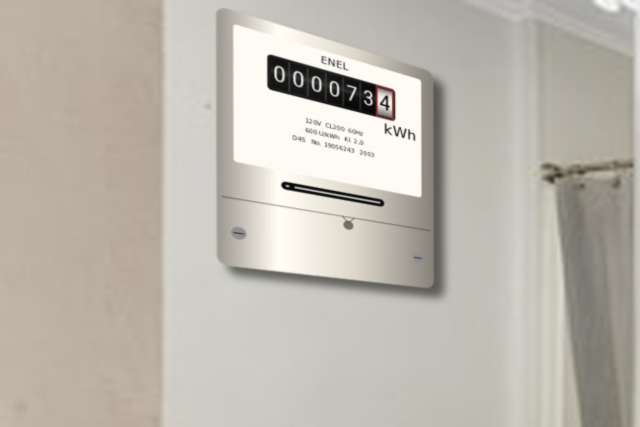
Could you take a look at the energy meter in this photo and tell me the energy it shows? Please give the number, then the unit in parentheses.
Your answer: 73.4 (kWh)
